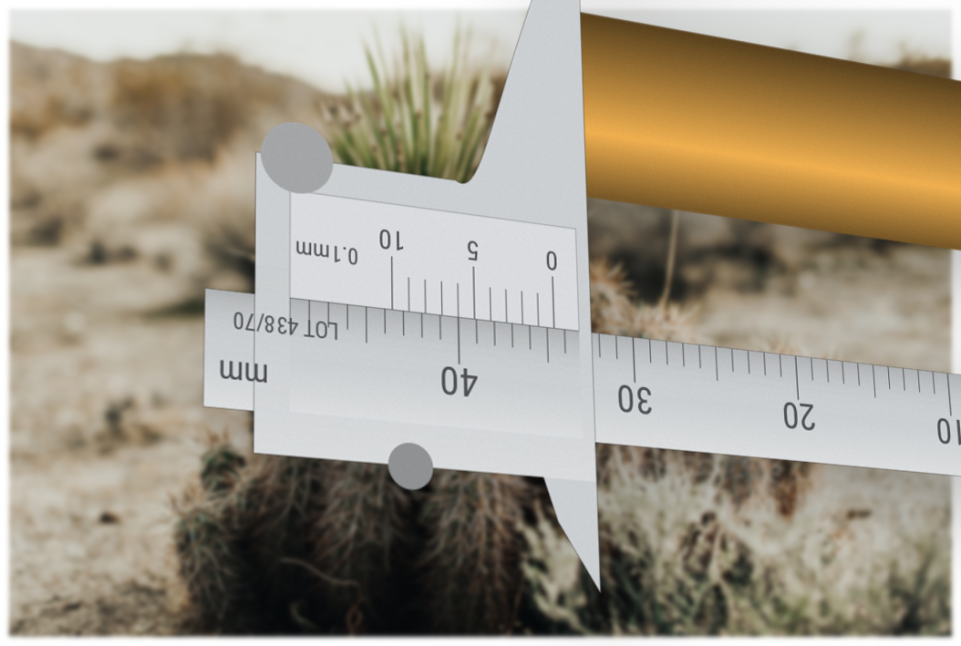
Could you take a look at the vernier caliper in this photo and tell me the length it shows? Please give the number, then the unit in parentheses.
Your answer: 34.6 (mm)
